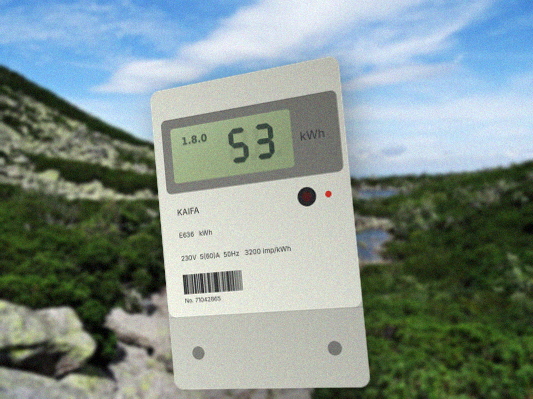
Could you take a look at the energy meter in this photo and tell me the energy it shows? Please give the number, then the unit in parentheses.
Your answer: 53 (kWh)
